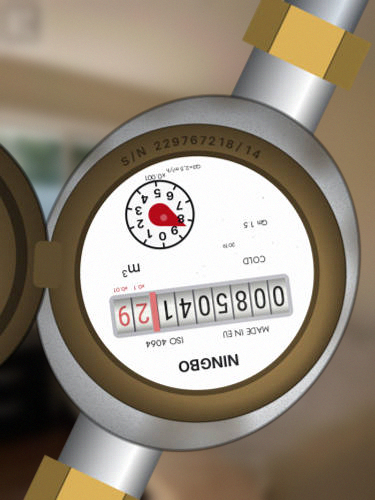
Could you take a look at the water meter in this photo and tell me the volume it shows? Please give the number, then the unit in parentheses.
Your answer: 85041.298 (m³)
